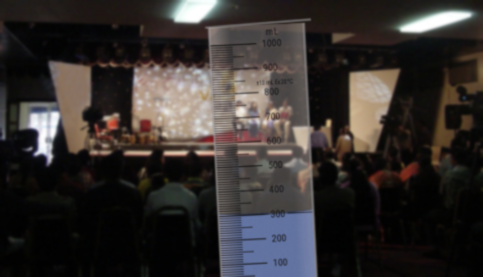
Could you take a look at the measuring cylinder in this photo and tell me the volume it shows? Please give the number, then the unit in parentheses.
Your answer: 300 (mL)
